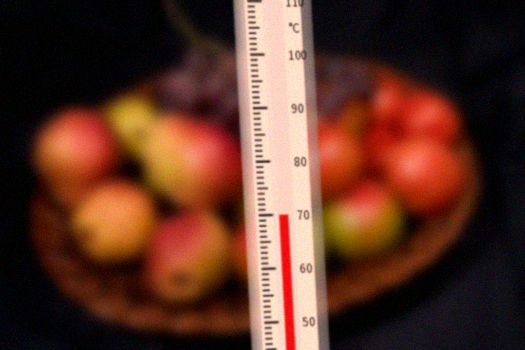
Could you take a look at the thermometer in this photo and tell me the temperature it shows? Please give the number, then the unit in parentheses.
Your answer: 70 (°C)
